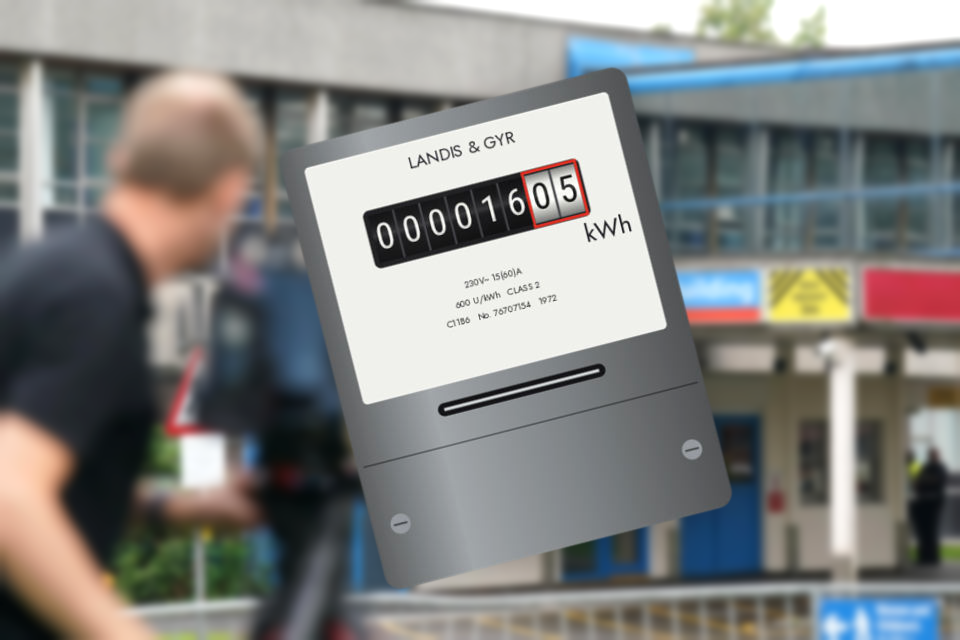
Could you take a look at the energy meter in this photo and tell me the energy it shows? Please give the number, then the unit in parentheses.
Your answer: 16.05 (kWh)
